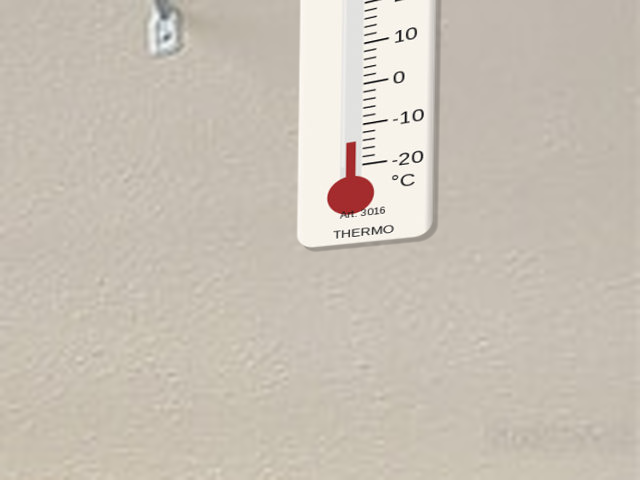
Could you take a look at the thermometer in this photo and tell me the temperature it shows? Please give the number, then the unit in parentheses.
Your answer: -14 (°C)
